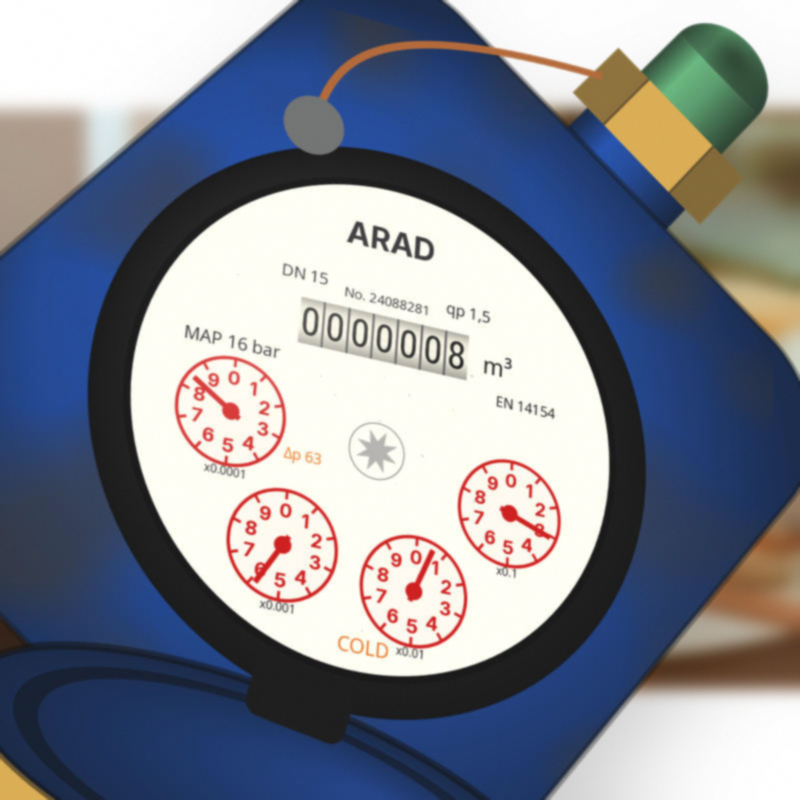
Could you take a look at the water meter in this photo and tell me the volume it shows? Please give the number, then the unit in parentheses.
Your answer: 8.3058 (m³)
